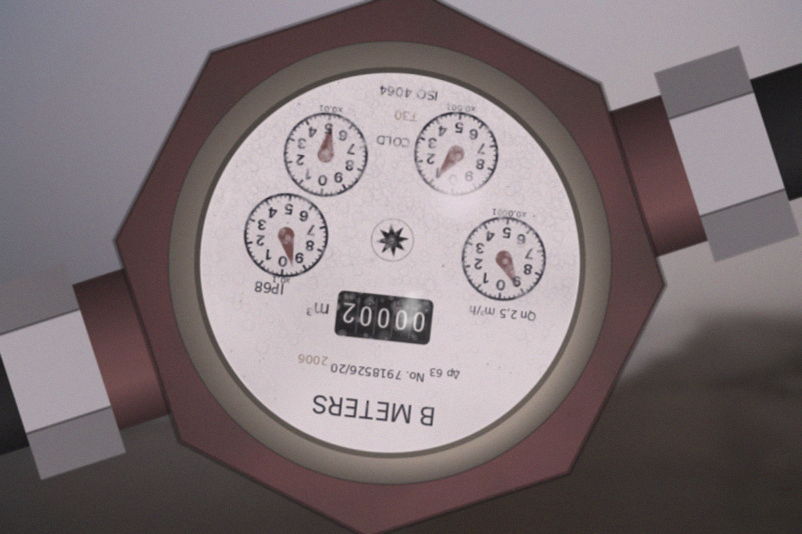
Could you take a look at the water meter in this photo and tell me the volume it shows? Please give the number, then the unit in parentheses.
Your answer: 1.9509 (m³)
